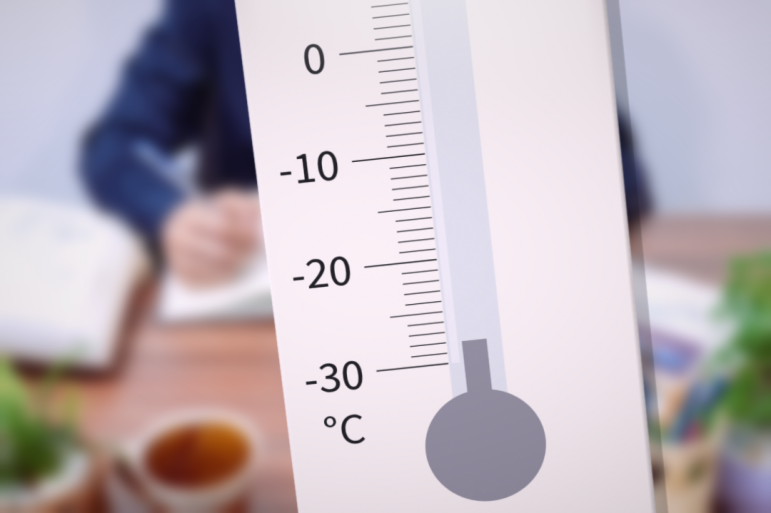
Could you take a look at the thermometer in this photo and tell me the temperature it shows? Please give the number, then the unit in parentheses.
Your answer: -28 (°C)
